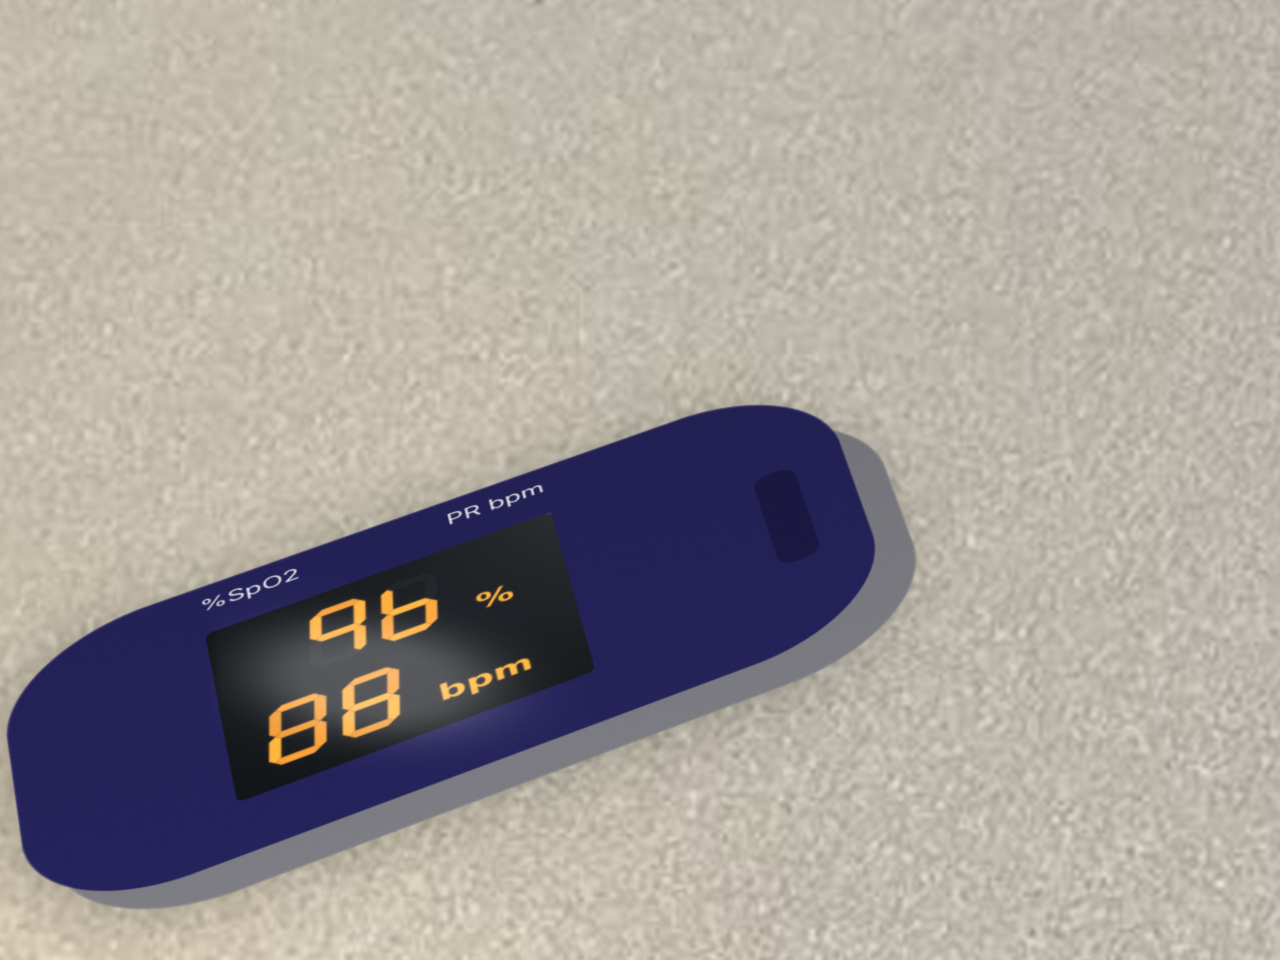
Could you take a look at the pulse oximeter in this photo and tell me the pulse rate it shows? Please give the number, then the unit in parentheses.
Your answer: 88 (bpm)
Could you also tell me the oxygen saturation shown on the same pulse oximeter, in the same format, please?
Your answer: 96 (%)
